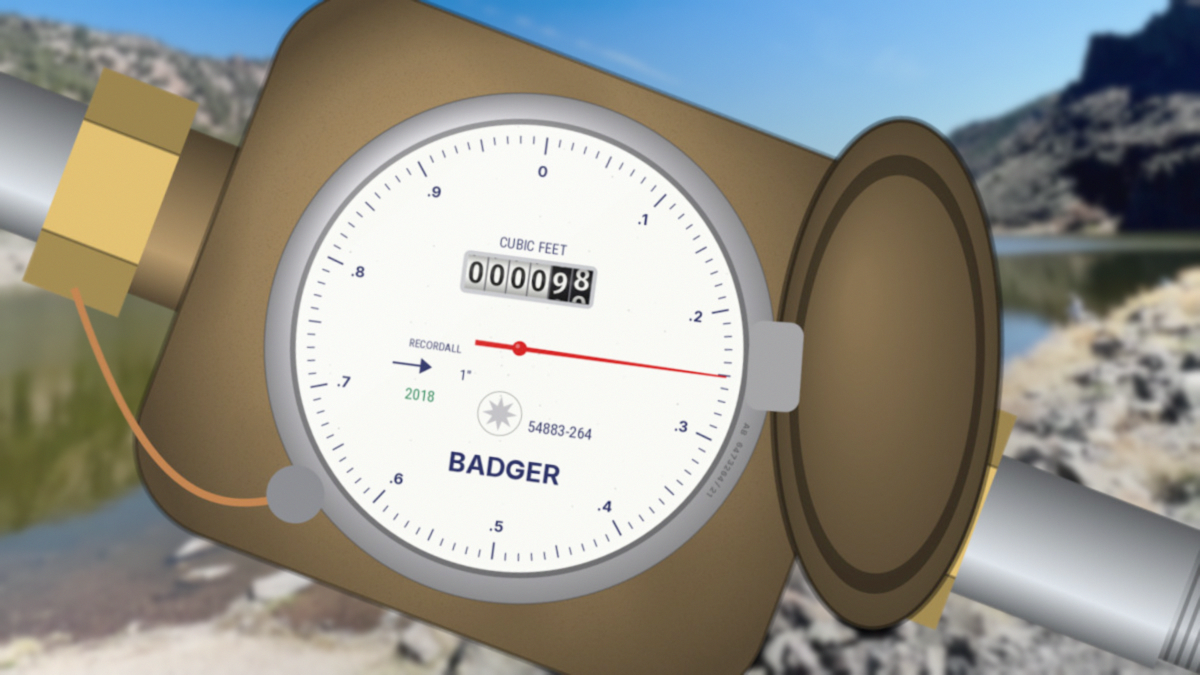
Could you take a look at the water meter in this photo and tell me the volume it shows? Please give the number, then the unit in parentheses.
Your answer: 98.25 (ft³)
